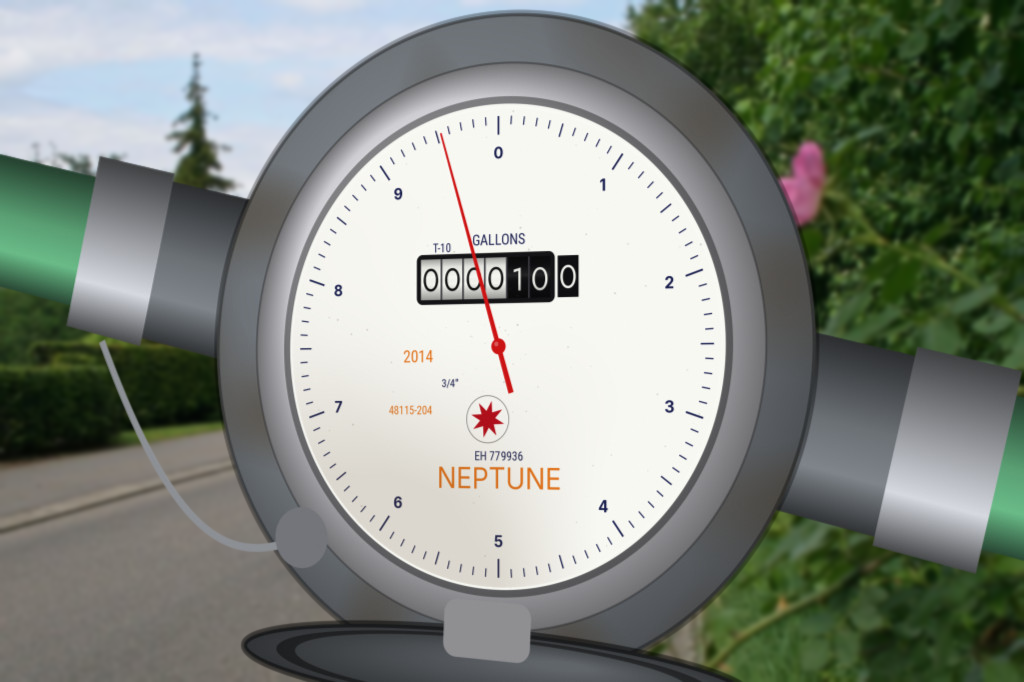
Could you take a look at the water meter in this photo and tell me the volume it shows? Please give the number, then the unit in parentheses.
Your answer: 99.5 (gal)
